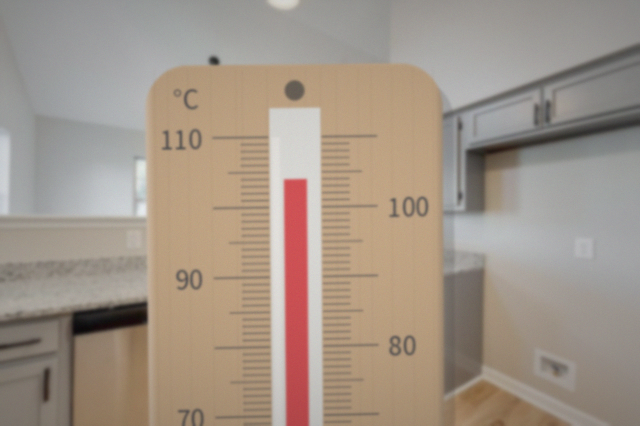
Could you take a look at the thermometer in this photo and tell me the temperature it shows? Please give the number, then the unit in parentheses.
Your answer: 104 (°C)
